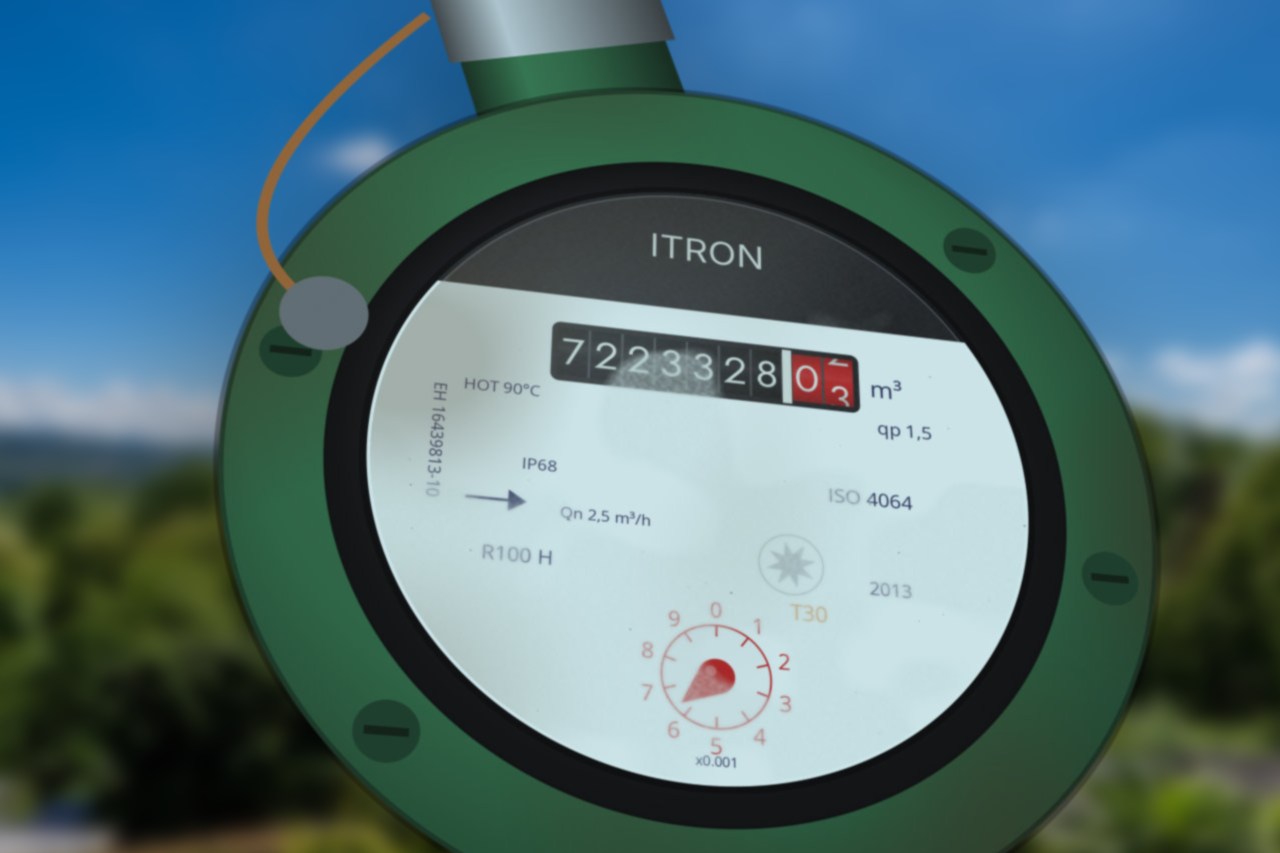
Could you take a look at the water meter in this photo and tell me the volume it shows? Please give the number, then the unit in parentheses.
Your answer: 7223328.026 (m³)
